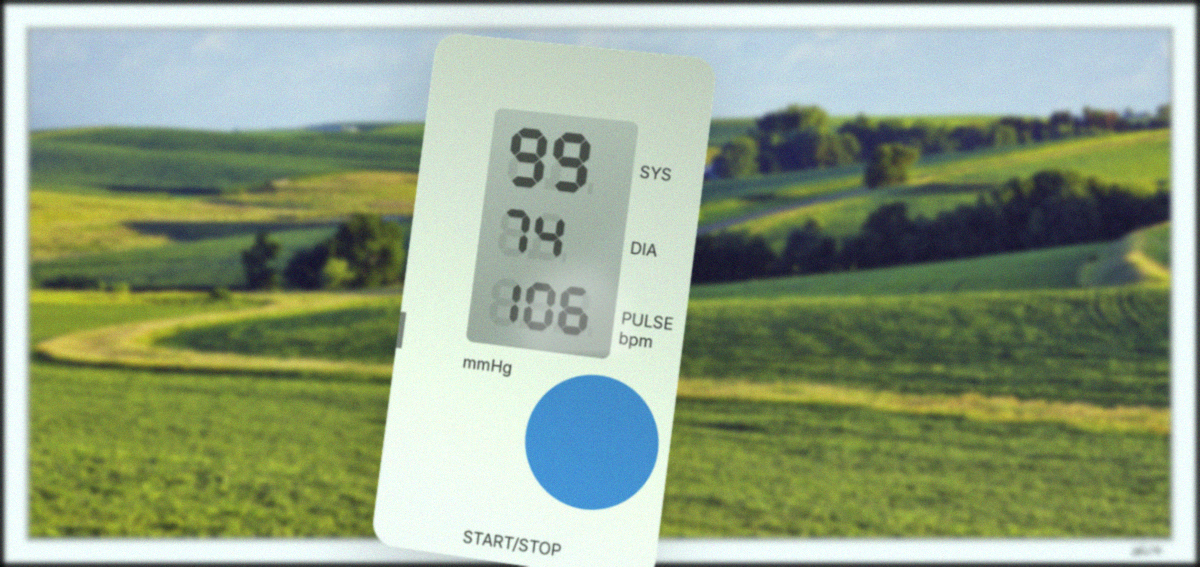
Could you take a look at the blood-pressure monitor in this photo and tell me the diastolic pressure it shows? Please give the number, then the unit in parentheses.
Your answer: 74 (mmHg)
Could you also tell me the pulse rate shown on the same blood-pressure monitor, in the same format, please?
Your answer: 106 (bpm)
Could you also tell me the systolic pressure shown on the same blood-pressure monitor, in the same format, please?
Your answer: 99 (mmHg)
